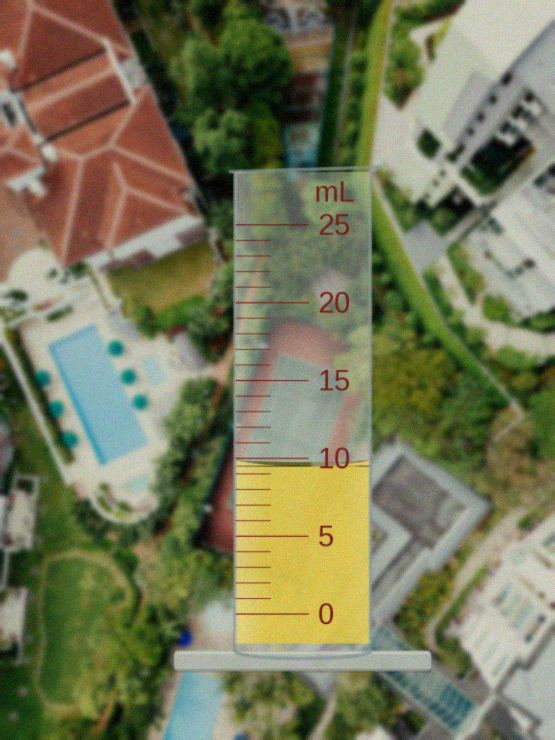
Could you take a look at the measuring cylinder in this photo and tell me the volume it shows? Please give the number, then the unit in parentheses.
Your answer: 9.5 (mL)
